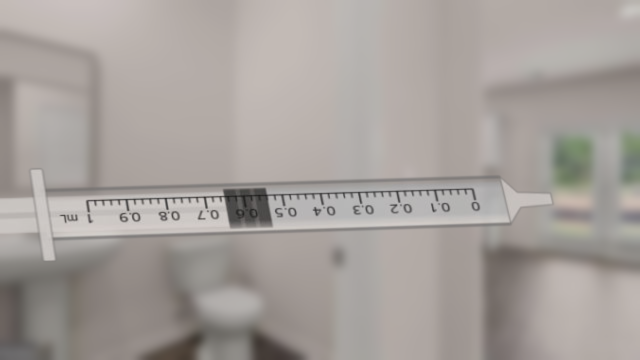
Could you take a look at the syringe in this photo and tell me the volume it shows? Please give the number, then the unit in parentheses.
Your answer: 0.54 (mL)
